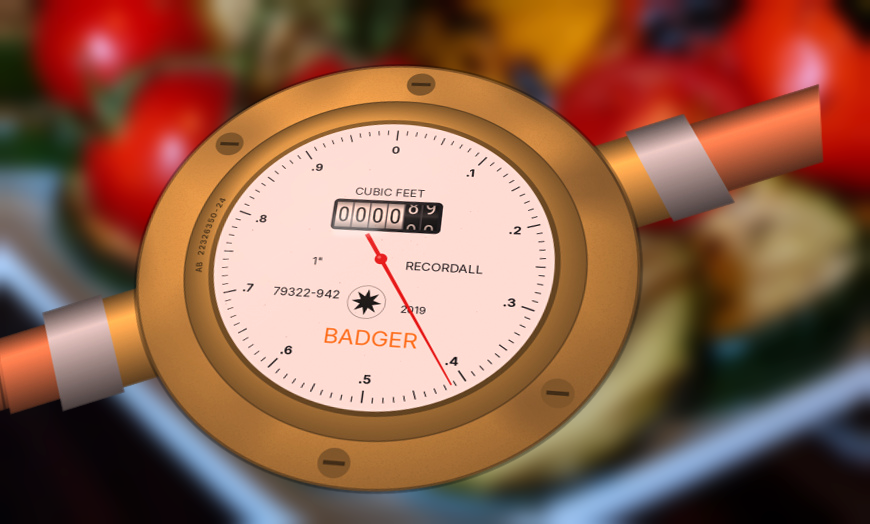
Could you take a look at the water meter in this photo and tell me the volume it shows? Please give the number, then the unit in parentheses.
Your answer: 89.41 (ft³)
